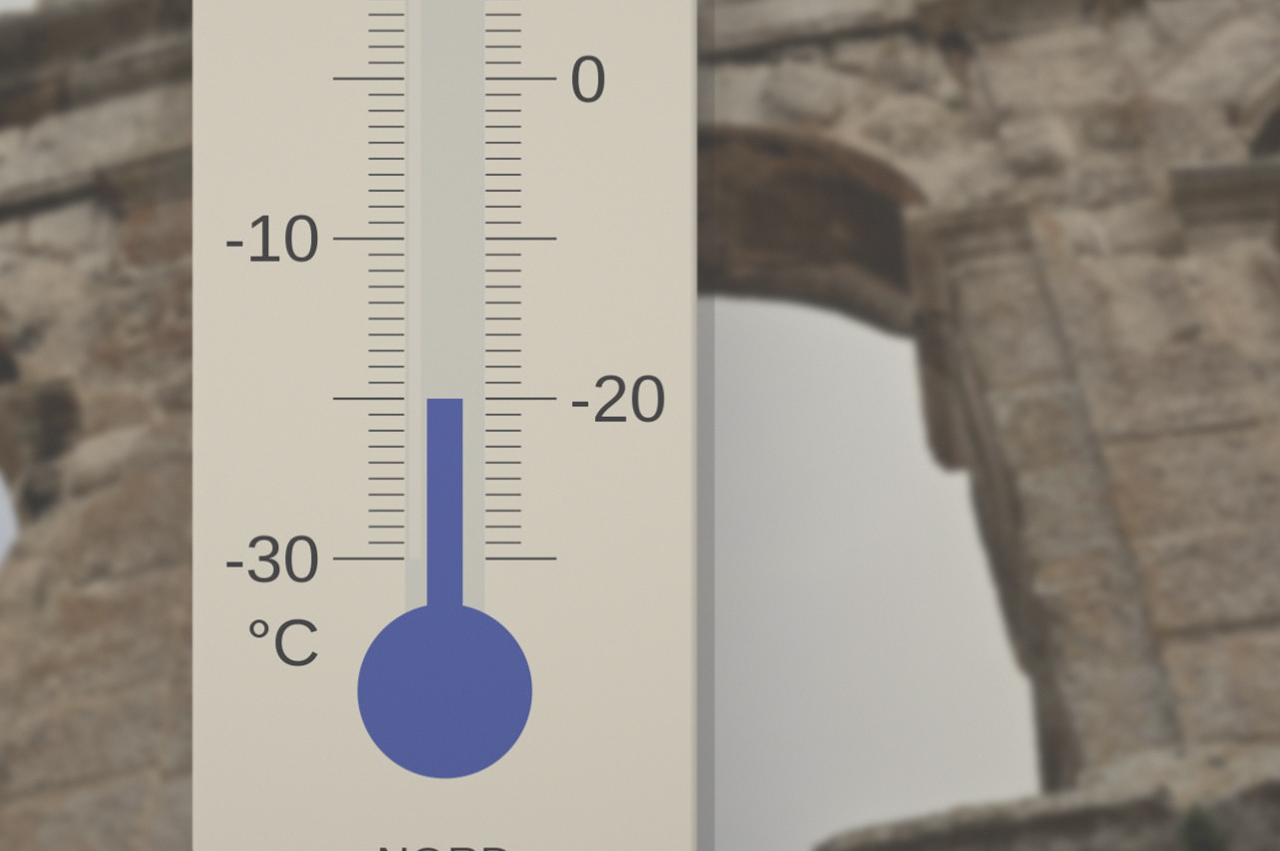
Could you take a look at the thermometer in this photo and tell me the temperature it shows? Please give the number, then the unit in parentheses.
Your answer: -20 (°C)
